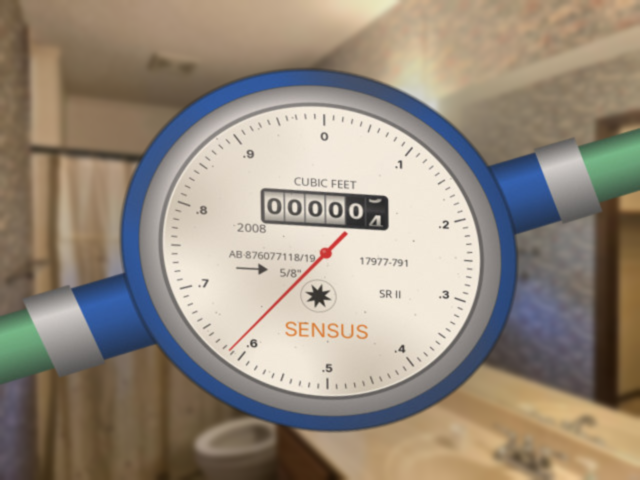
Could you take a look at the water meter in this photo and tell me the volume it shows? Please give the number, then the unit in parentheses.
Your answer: 3.61 (ft³)
